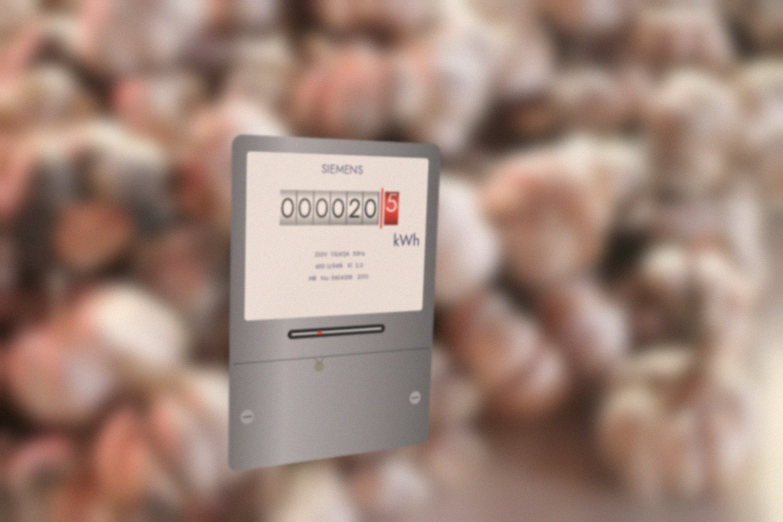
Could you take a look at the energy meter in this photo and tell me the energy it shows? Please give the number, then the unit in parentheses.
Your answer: 20.5 (kWh)
